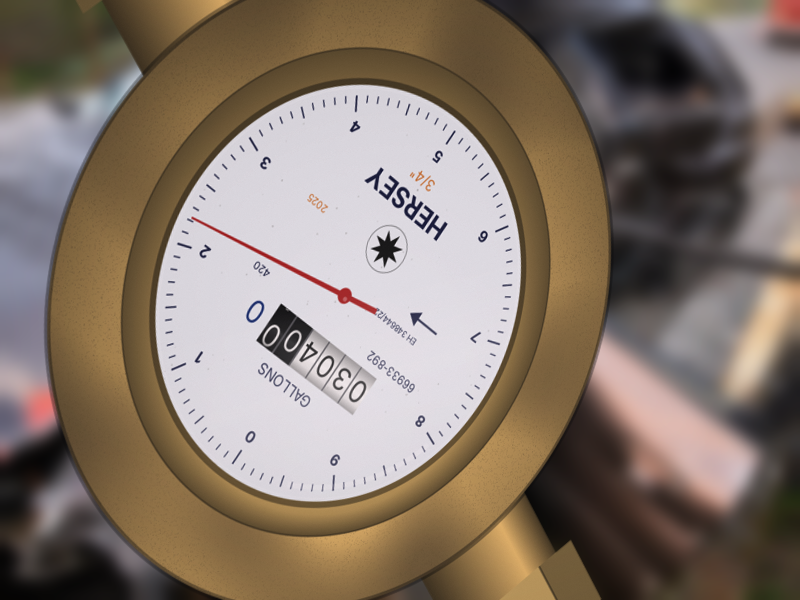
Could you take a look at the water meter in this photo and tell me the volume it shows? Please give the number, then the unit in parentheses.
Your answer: 304002.2 (gal)
